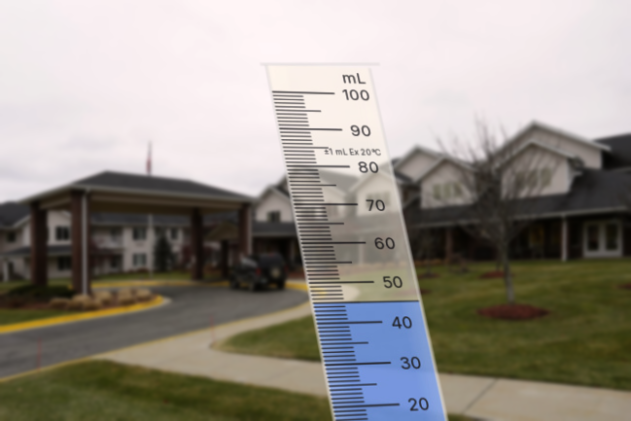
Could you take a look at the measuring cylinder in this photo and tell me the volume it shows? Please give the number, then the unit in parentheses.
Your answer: 45 (mL)
